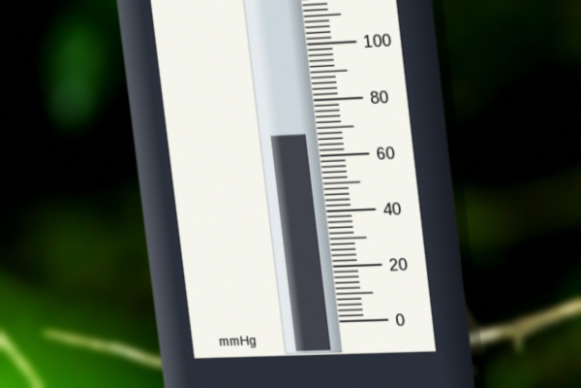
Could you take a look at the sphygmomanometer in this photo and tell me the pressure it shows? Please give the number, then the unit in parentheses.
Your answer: 68 (mmHg)
